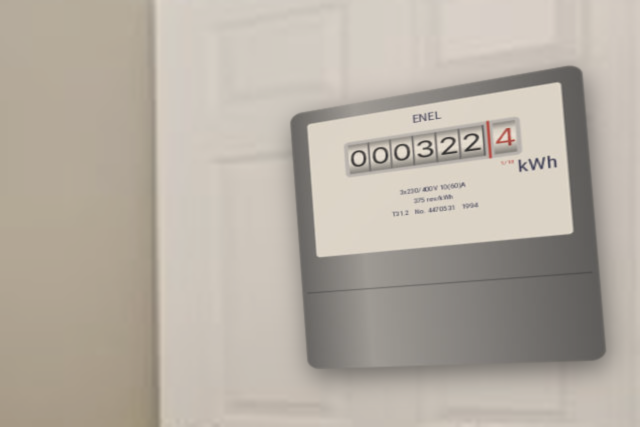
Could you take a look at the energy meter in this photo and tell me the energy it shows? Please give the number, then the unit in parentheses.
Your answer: 322.4 (kWh)
